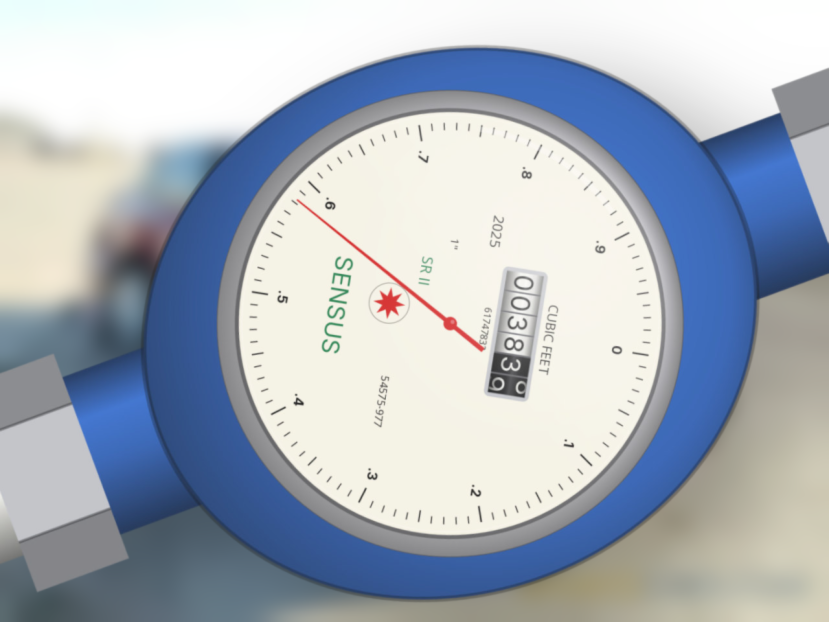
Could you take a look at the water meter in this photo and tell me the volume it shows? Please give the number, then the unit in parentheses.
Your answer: 3838.58 (ft³)
